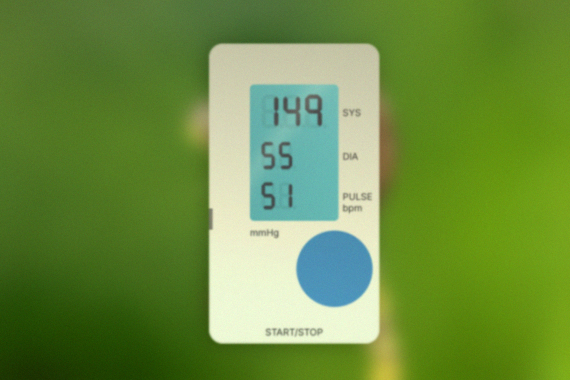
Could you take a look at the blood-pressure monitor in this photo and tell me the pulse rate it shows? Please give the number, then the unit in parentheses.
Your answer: 51 (bpm)
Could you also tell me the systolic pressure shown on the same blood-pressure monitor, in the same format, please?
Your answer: 149 (mmHg)
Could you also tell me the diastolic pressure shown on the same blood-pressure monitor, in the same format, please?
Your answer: 55 (mmHg)
